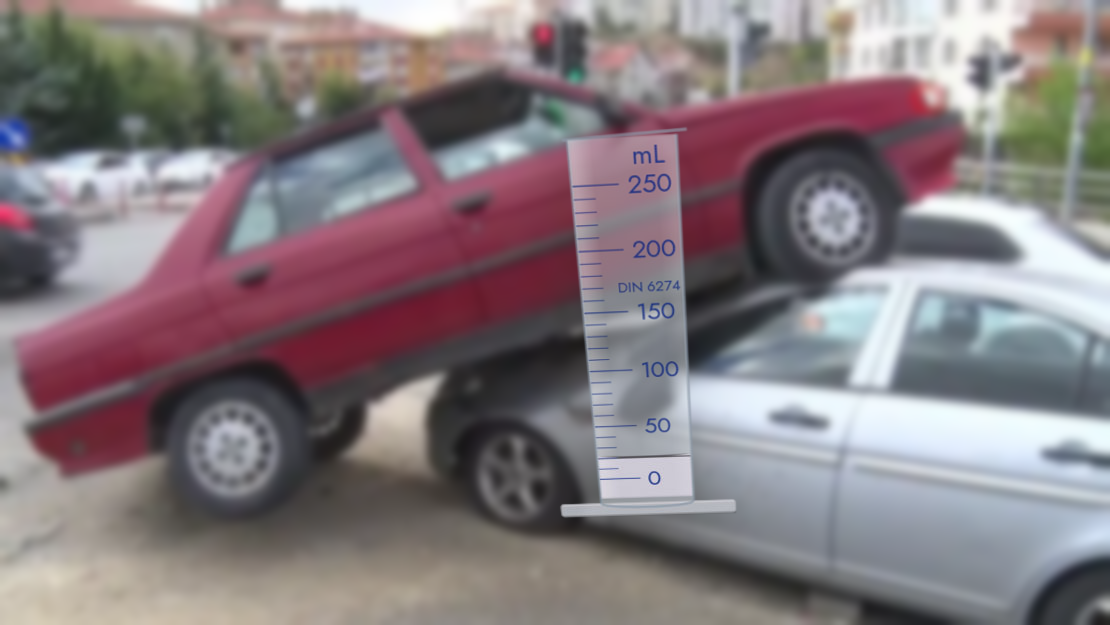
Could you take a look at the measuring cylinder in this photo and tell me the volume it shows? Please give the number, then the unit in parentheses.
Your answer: 20 (mL)
